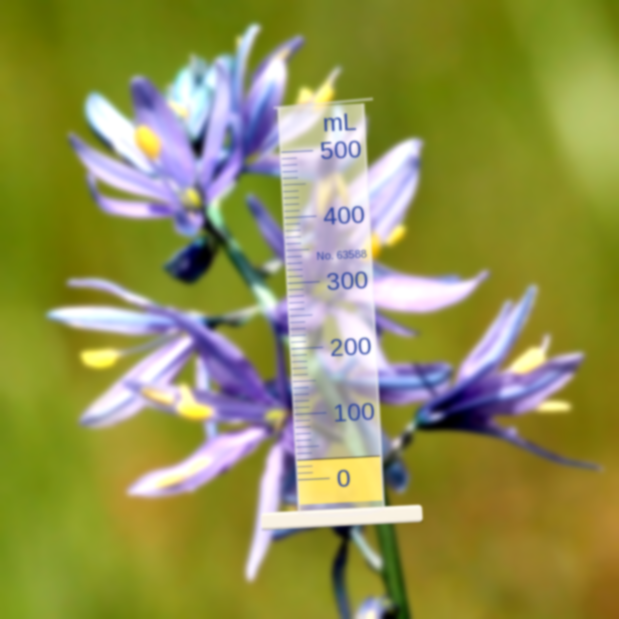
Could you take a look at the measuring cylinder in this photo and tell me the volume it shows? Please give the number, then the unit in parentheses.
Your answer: 30 (mL)
